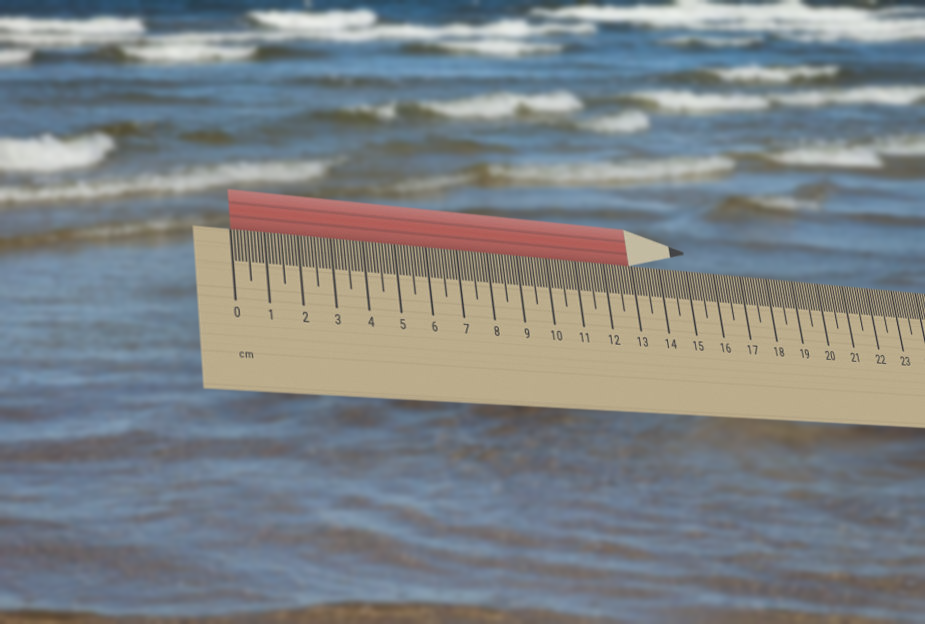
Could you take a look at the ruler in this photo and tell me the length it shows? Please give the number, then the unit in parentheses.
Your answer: 15 (cm)
